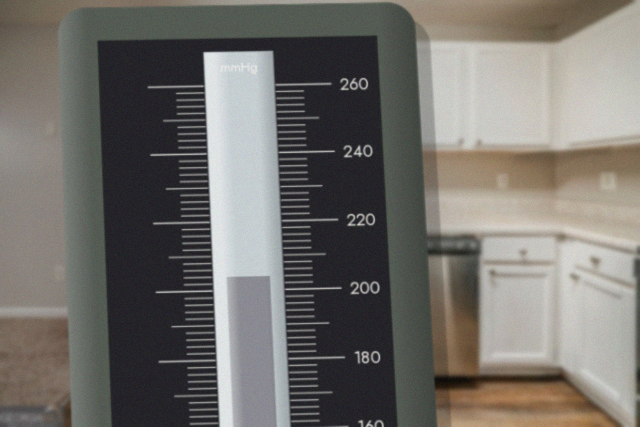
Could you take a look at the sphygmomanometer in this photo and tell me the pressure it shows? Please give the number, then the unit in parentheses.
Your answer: 204 (mmHg)
